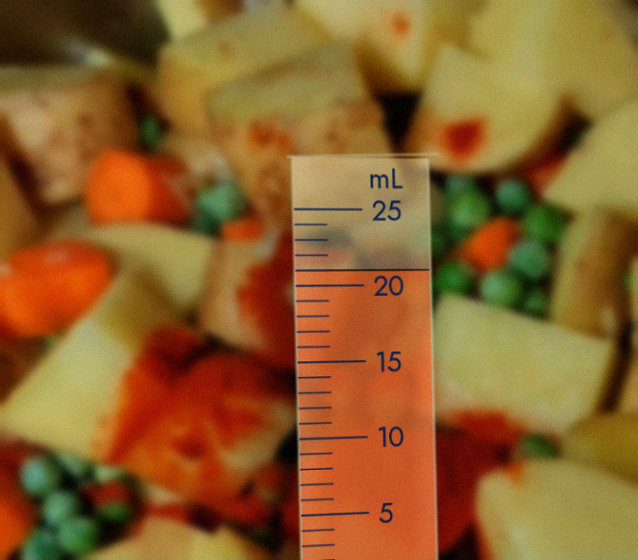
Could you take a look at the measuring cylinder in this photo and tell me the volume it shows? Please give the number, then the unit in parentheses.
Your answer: 21 (mL)
